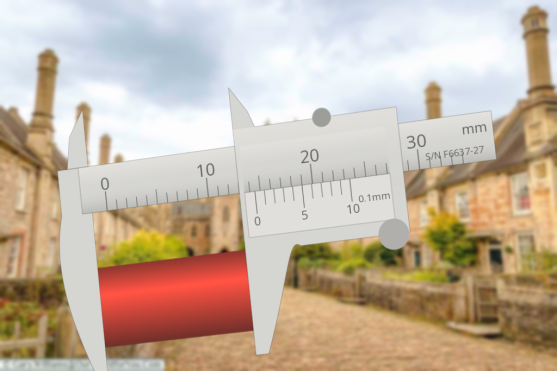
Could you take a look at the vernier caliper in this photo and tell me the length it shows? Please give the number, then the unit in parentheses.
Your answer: 14.5 (mm)
